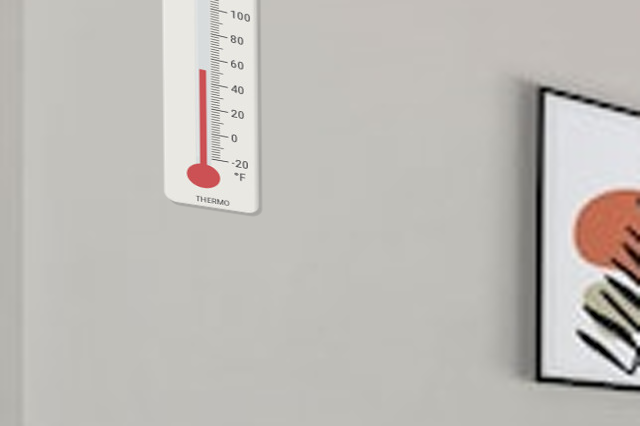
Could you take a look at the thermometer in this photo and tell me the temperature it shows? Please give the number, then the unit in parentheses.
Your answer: 50 (°F)
